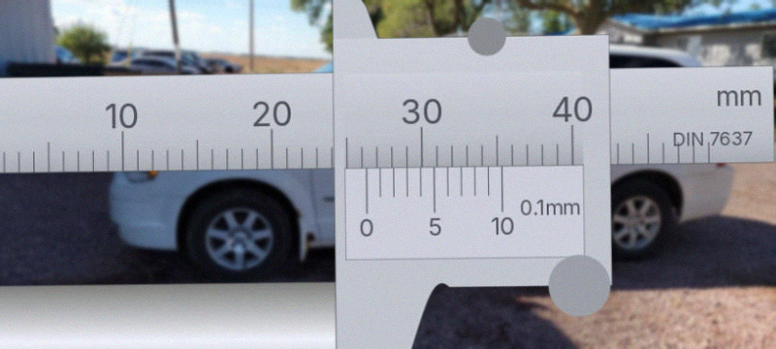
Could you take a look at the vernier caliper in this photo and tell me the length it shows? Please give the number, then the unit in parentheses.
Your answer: 26.3 (mm)
